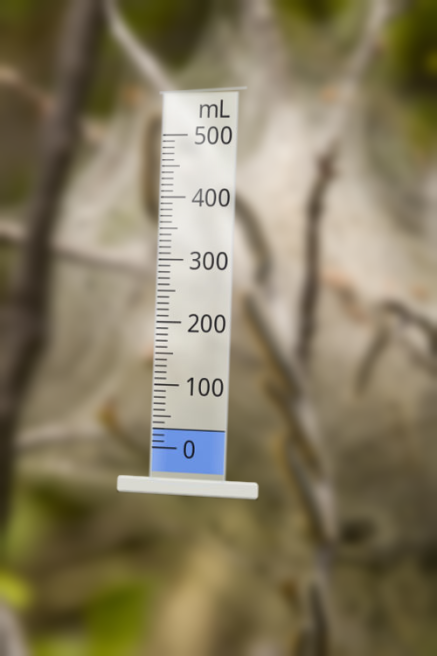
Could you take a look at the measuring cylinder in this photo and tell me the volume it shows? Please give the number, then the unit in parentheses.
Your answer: 30 (mL)
